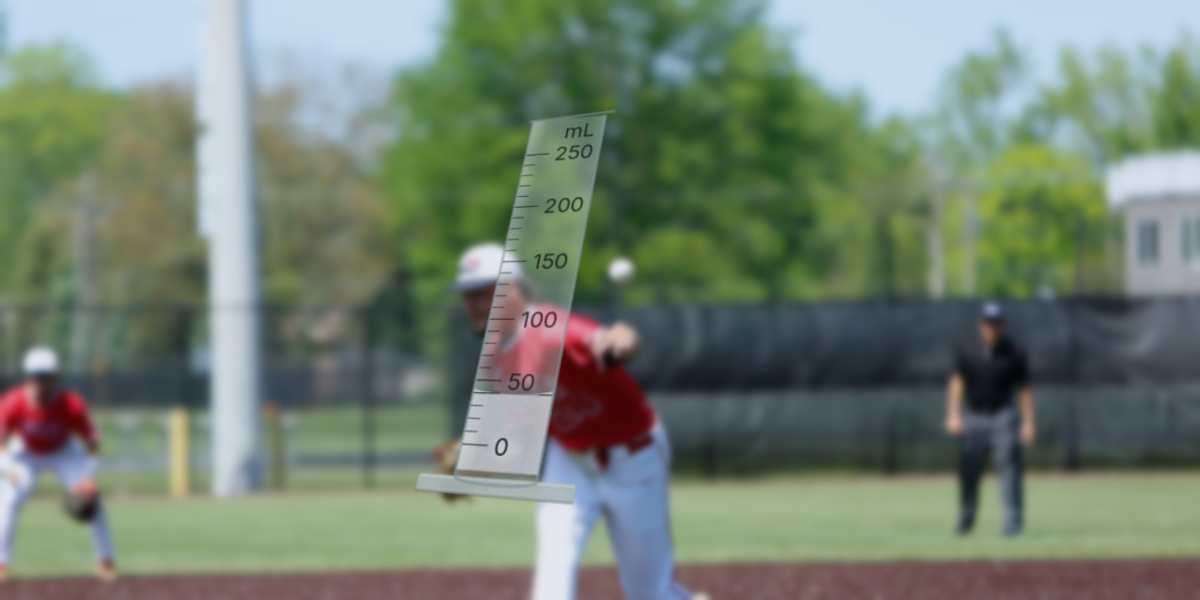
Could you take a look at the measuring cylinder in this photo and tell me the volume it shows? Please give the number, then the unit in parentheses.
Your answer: 40 (mL)
